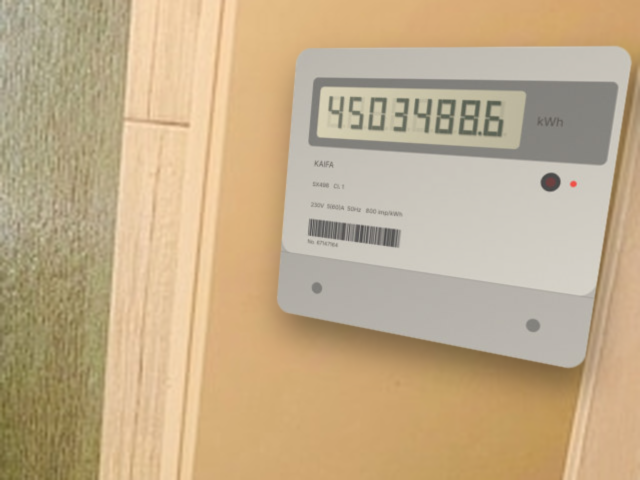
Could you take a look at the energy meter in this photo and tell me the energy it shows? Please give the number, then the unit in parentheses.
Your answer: 4503488.6 (kWh)
